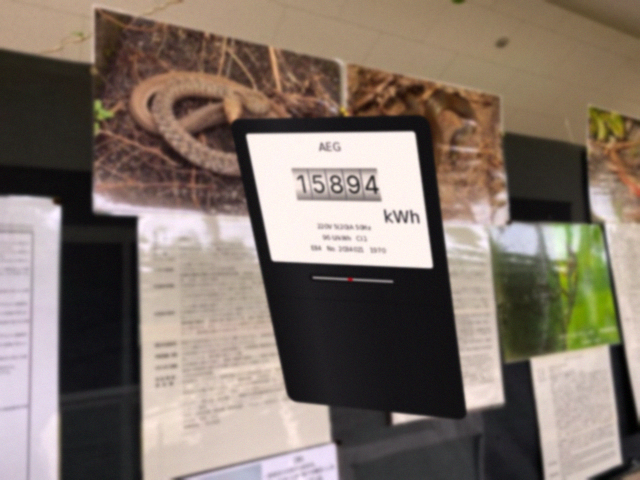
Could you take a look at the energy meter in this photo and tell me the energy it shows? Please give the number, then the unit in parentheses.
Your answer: 15894 (kWh)
